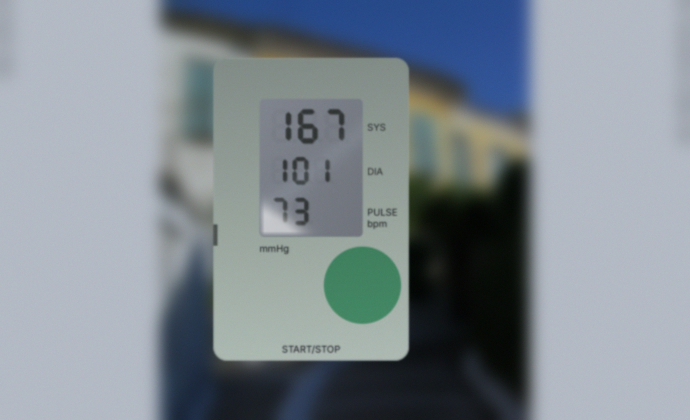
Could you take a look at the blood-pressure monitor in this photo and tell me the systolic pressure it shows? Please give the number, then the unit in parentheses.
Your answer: 167 (mmHg)
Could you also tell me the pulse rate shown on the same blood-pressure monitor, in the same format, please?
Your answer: 73 (bpm)
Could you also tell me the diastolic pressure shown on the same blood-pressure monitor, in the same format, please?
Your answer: 101 (mmHg)
